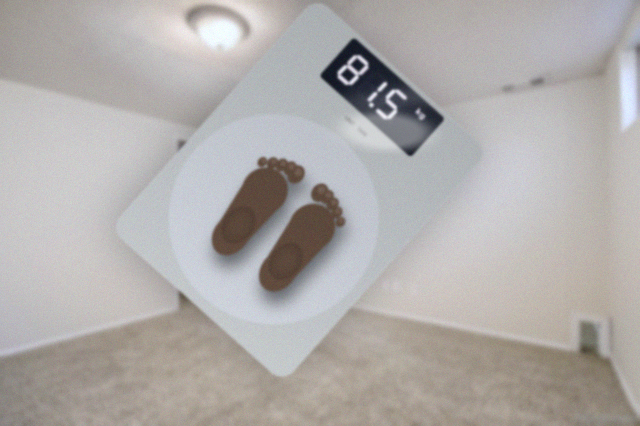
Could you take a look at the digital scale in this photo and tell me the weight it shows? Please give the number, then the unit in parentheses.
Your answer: 81.5 (kg)
